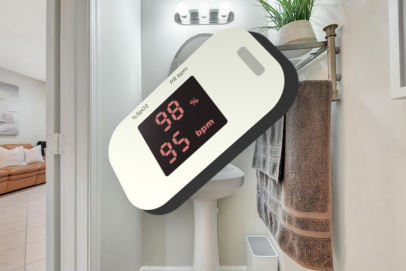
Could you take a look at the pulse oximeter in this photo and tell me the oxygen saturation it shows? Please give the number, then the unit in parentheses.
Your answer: 98 (%)
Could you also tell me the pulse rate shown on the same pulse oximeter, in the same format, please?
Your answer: 95 (bpm)
